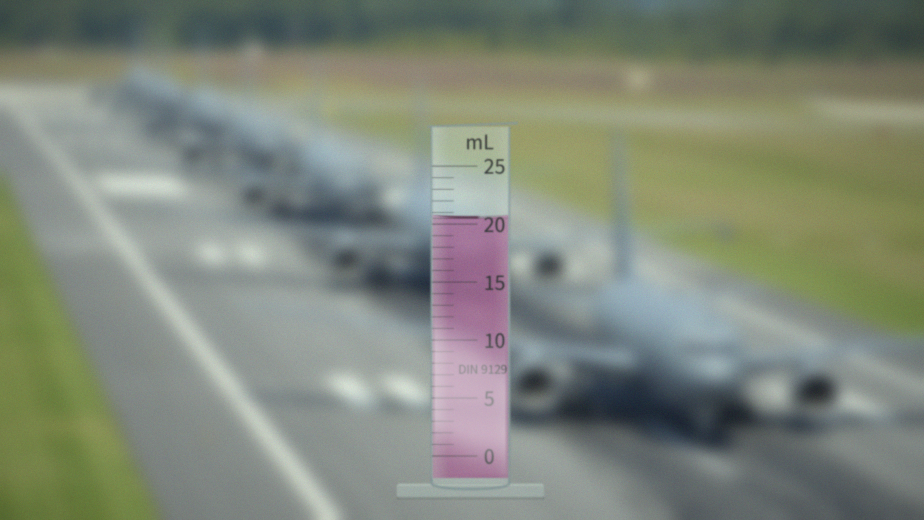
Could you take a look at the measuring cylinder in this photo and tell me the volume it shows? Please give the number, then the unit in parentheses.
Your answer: 20.5 (mL)
